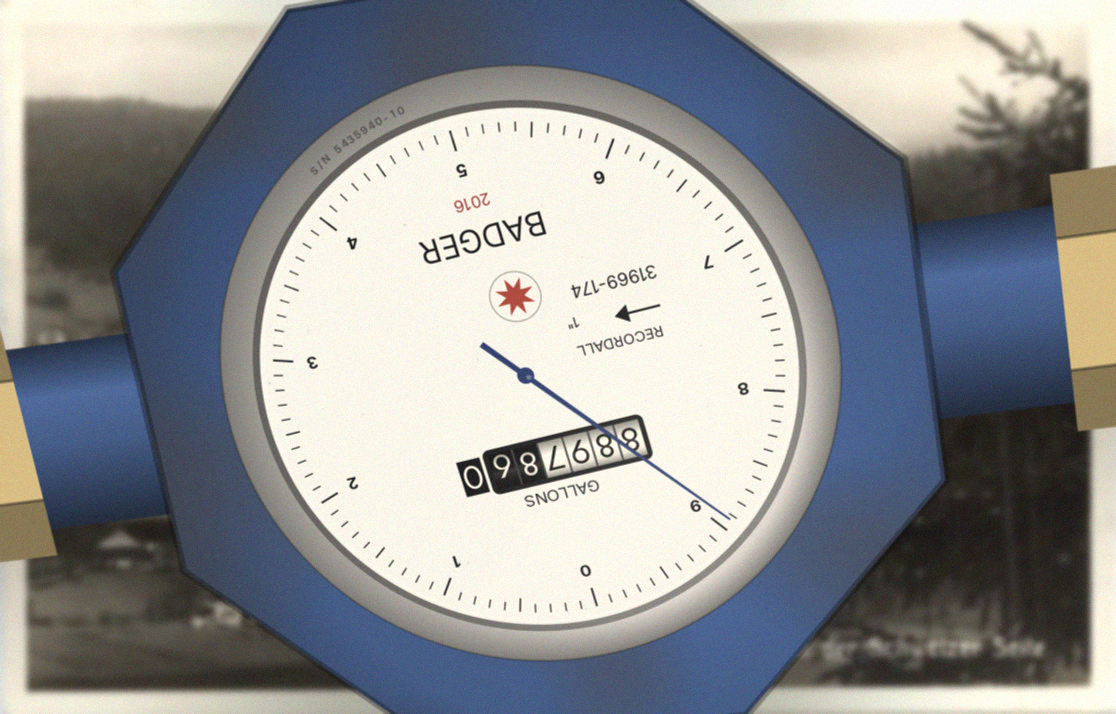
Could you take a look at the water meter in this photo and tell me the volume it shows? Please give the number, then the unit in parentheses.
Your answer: 8897858.9 (gal)
